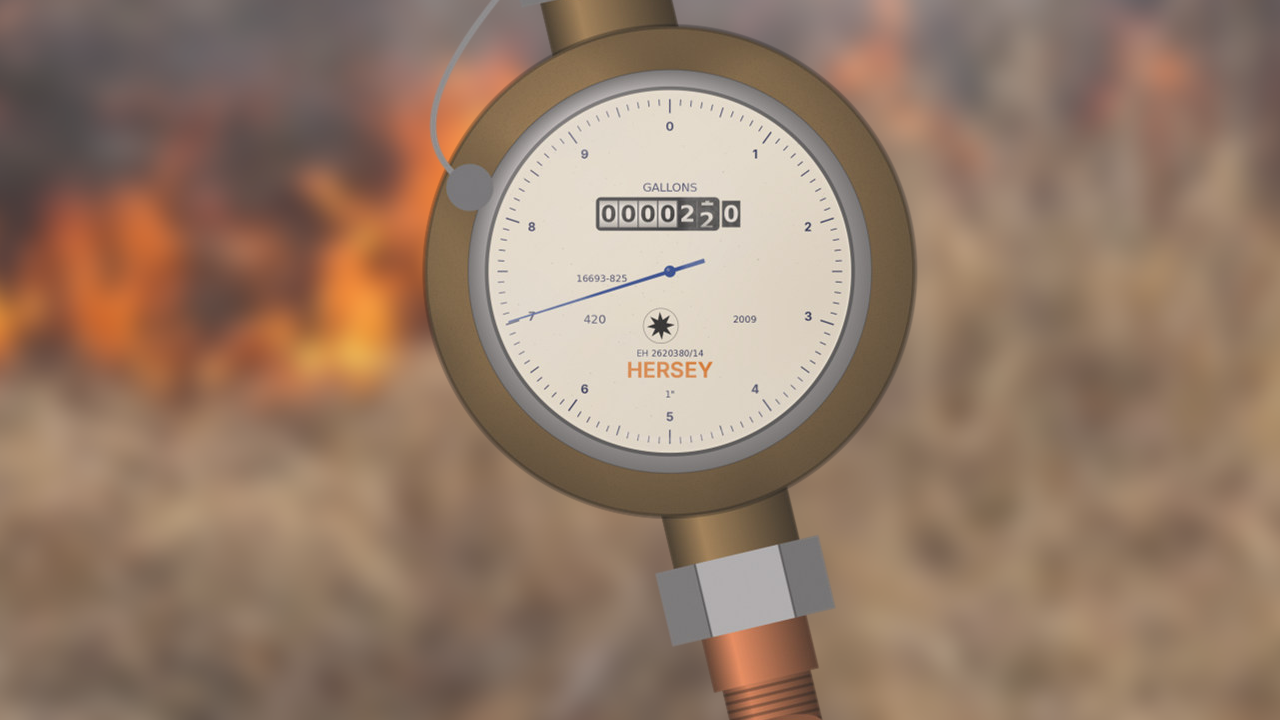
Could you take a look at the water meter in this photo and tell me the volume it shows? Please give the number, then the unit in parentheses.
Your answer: 217.0 (gal)
